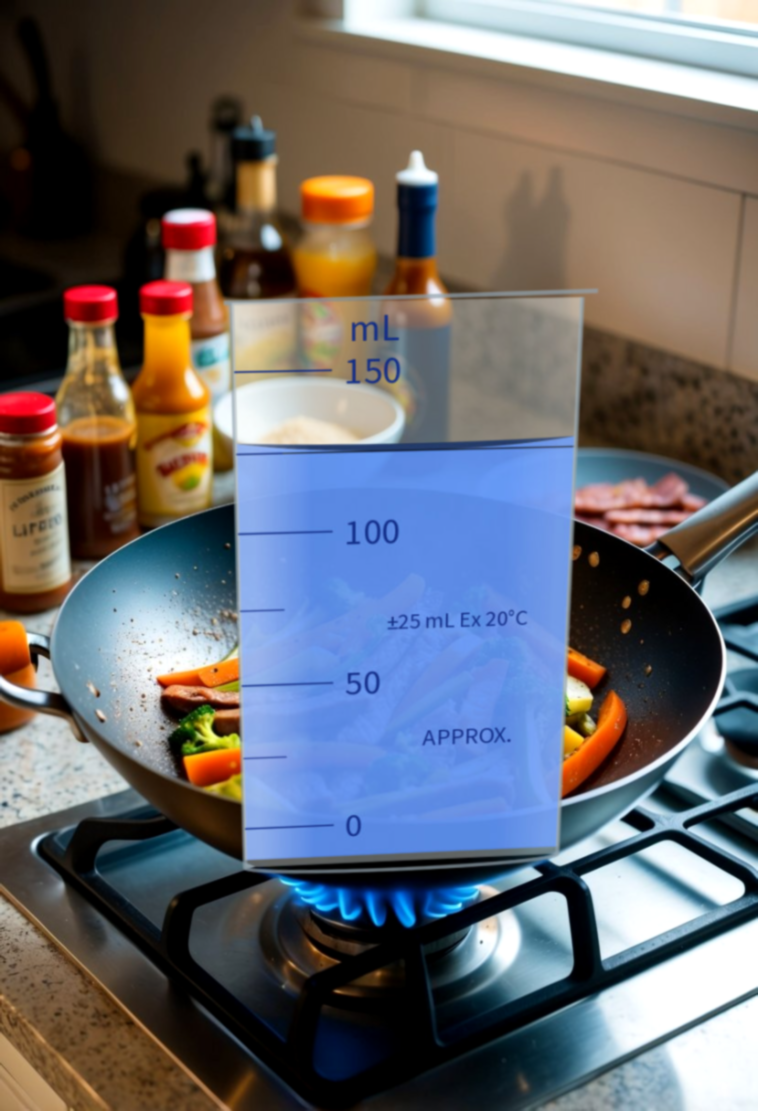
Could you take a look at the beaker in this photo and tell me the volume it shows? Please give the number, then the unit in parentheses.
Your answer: 125 (mL)
